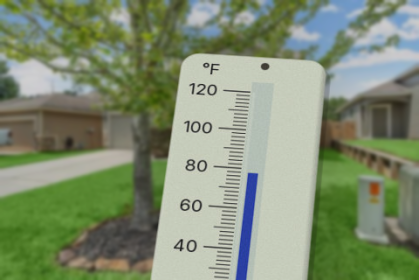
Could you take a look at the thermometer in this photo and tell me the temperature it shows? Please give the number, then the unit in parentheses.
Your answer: 78 (°F)
